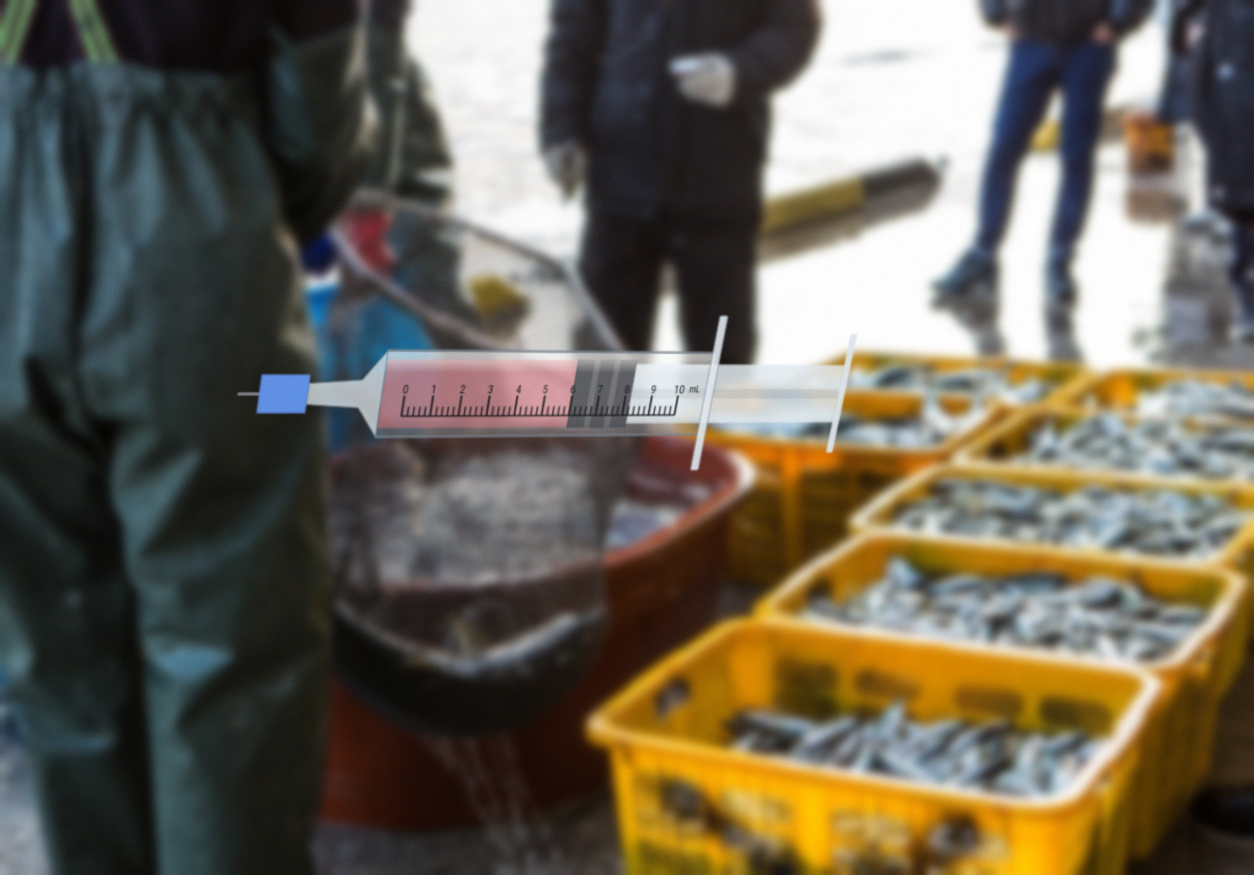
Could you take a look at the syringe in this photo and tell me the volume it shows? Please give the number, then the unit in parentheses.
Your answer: 6 (mL)
